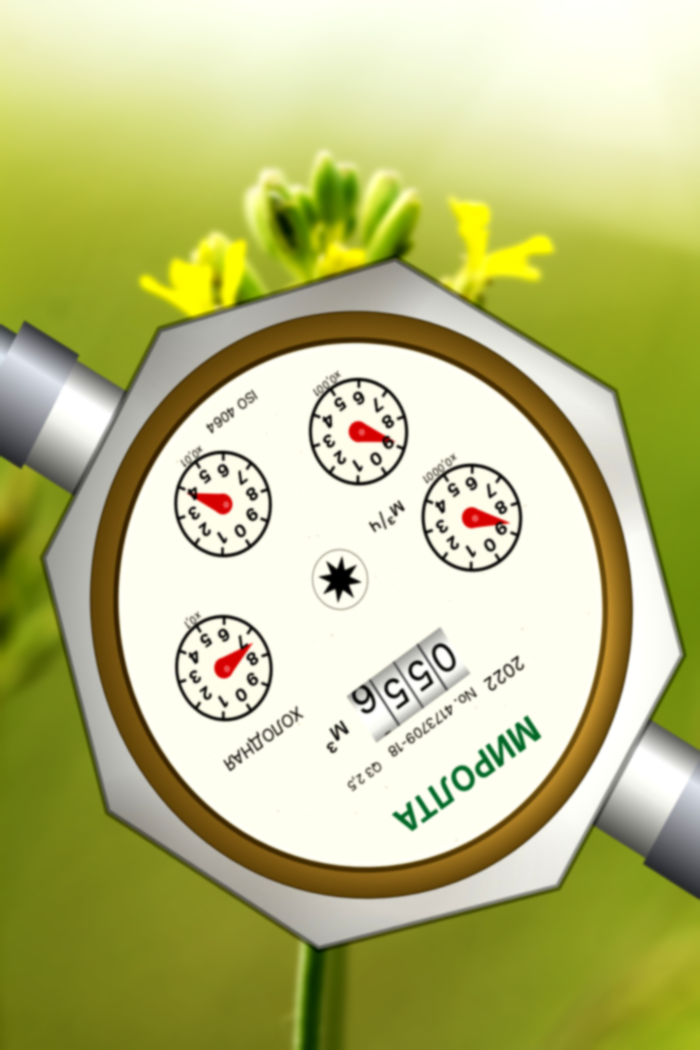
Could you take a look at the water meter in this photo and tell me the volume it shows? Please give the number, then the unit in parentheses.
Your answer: 555.7388 (m³)
